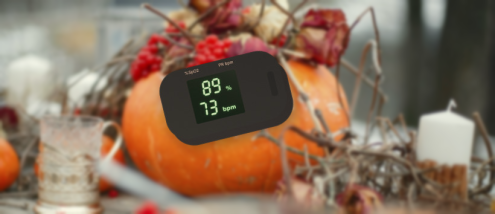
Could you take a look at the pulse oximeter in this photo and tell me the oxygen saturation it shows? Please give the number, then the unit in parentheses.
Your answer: 89 (%)
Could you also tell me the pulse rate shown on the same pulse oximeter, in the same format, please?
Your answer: 73 (bpm)
